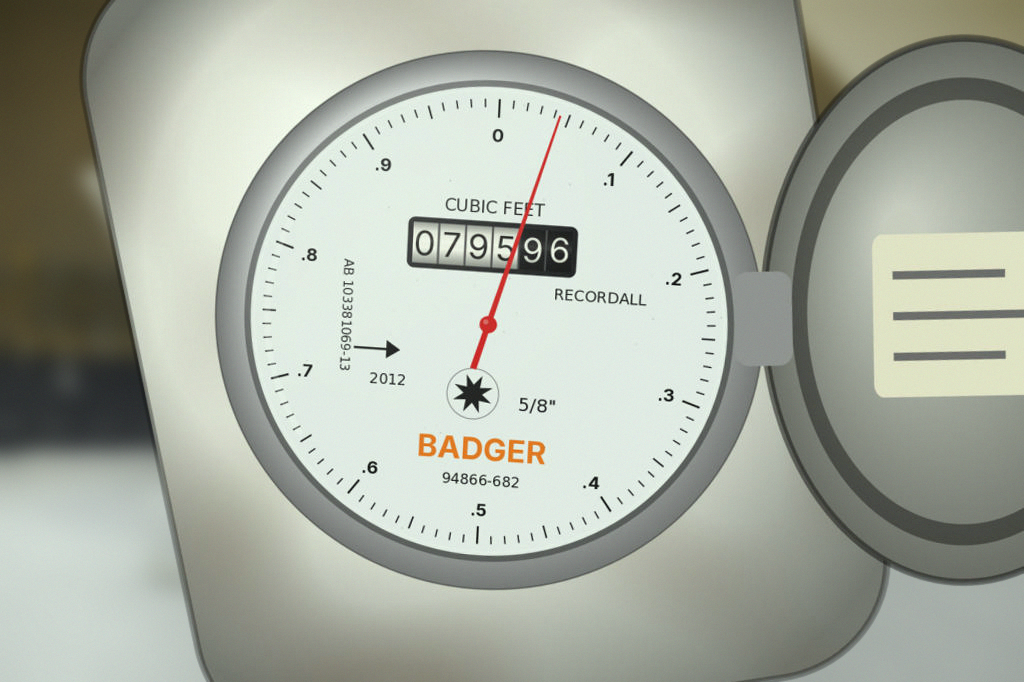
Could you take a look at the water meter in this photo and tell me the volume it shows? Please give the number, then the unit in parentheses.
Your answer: 79596.04 (ft³)
